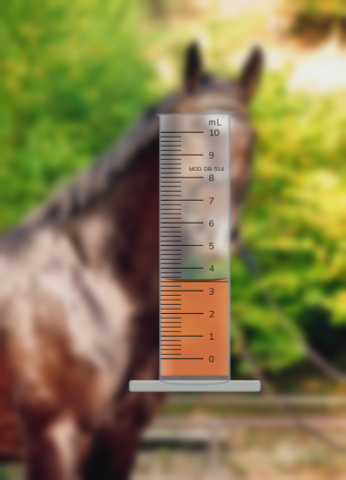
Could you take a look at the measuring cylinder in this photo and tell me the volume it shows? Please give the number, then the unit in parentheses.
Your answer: 3.4 (mL)
